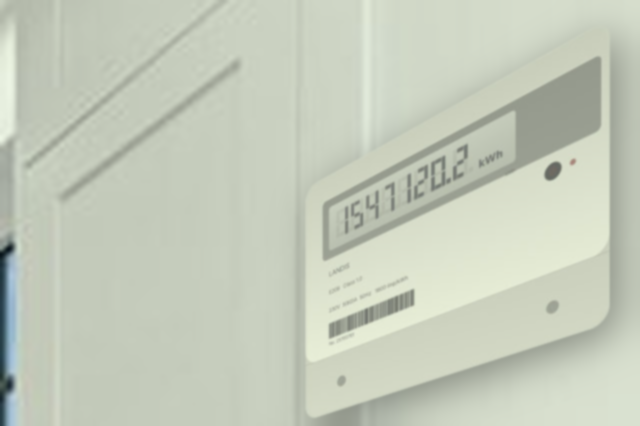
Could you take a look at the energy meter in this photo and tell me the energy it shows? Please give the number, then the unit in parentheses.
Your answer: 1547120.2 (kWh)
